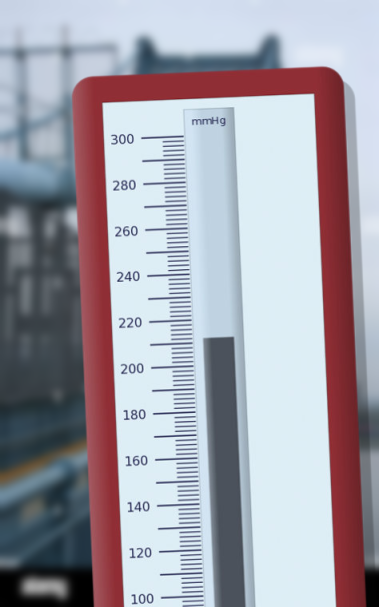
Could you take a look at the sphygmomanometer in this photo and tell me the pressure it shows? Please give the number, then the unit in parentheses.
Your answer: 212 (mmHg)
